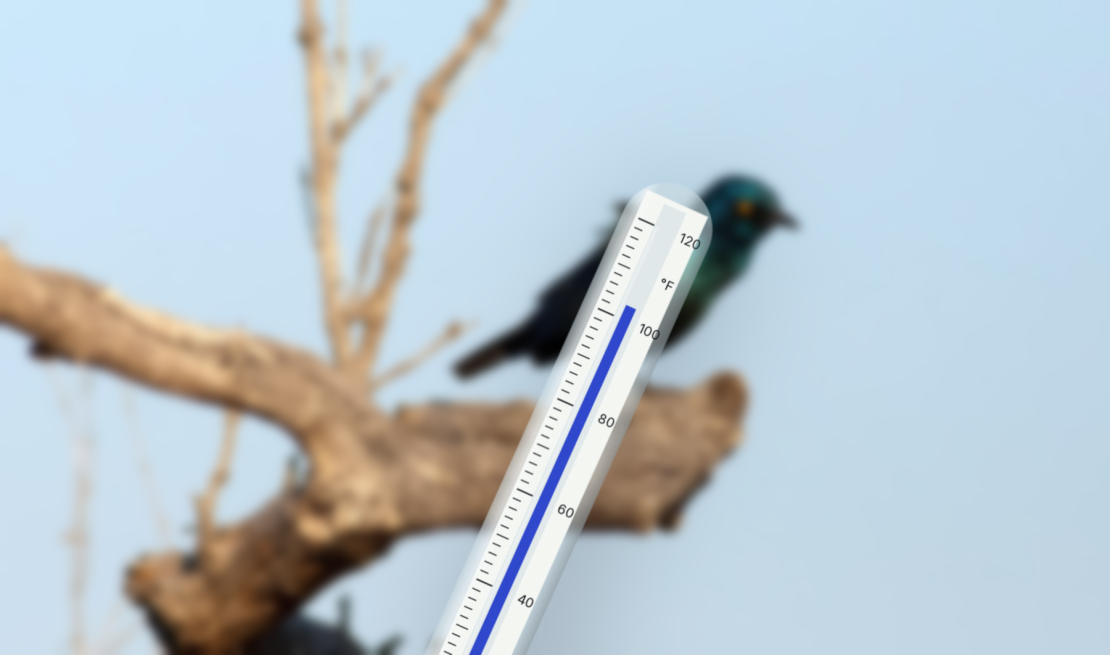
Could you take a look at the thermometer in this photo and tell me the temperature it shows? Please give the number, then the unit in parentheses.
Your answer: 103 (°F)
